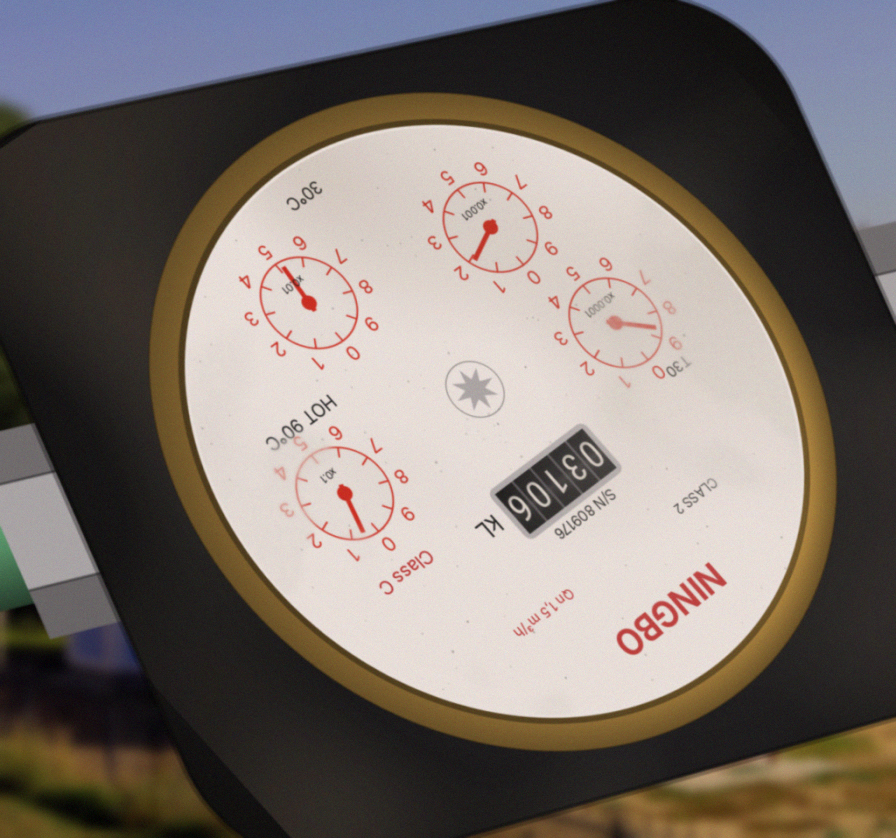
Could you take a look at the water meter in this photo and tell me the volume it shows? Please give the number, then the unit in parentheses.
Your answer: 3106.0518 (kL)
